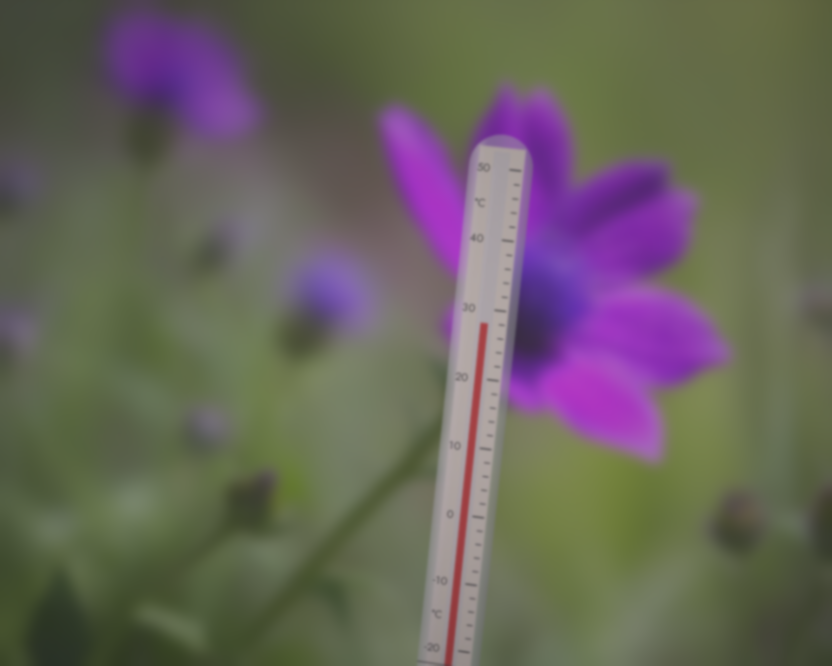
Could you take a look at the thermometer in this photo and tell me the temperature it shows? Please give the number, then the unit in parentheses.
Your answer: 28 (°C)
